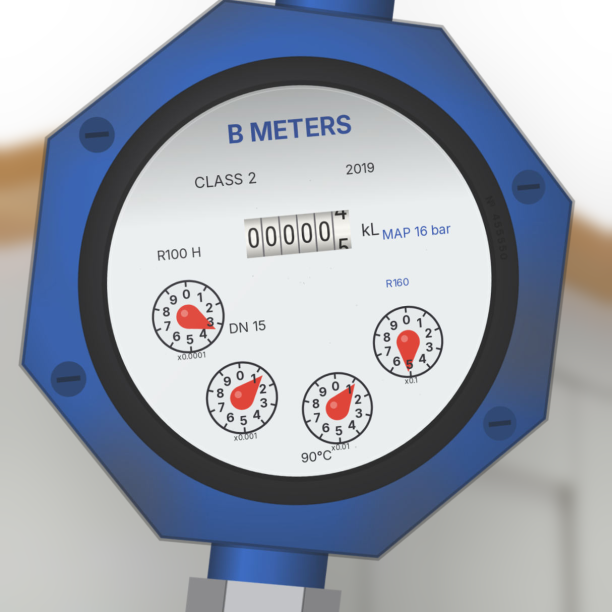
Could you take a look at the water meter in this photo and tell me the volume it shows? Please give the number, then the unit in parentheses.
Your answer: 4.5113 (kL)
